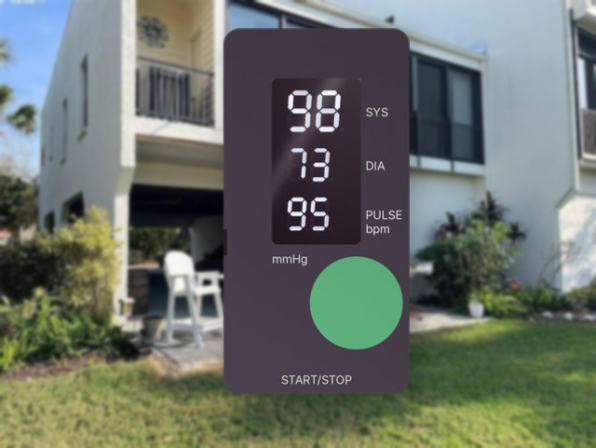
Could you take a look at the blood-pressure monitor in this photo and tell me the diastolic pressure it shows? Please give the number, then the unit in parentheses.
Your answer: 73 (mmHg)
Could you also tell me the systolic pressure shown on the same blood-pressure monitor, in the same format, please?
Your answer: 98 (mmHg)
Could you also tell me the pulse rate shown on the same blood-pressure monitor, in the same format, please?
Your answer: 95 (bpm)
